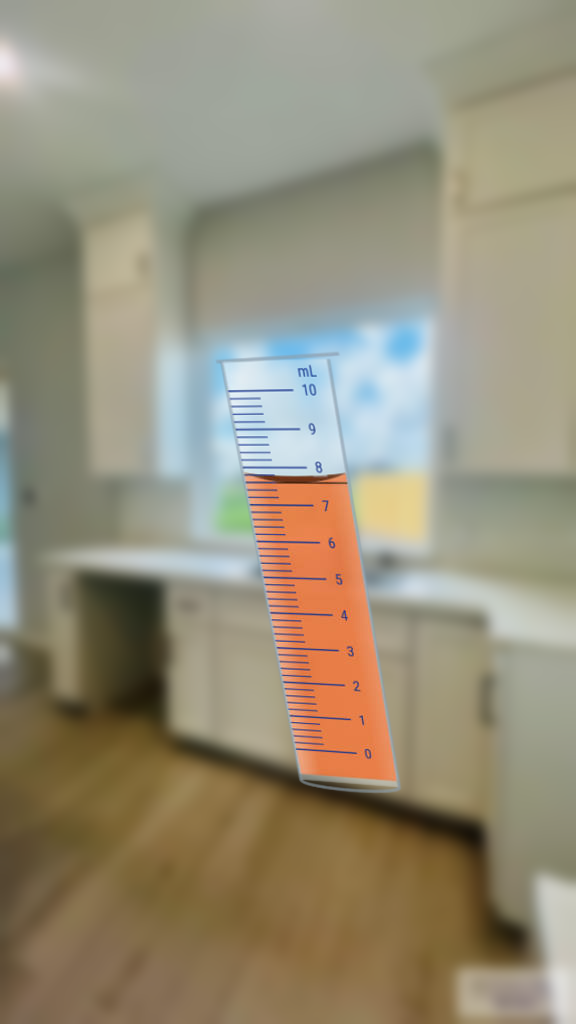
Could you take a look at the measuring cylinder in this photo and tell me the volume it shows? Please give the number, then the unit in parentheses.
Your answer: 7.6 (mL)
